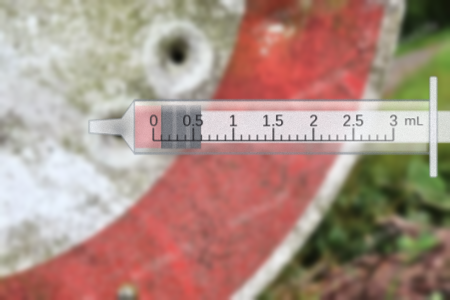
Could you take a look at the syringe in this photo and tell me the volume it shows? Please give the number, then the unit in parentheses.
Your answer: 0.1 (mL)
